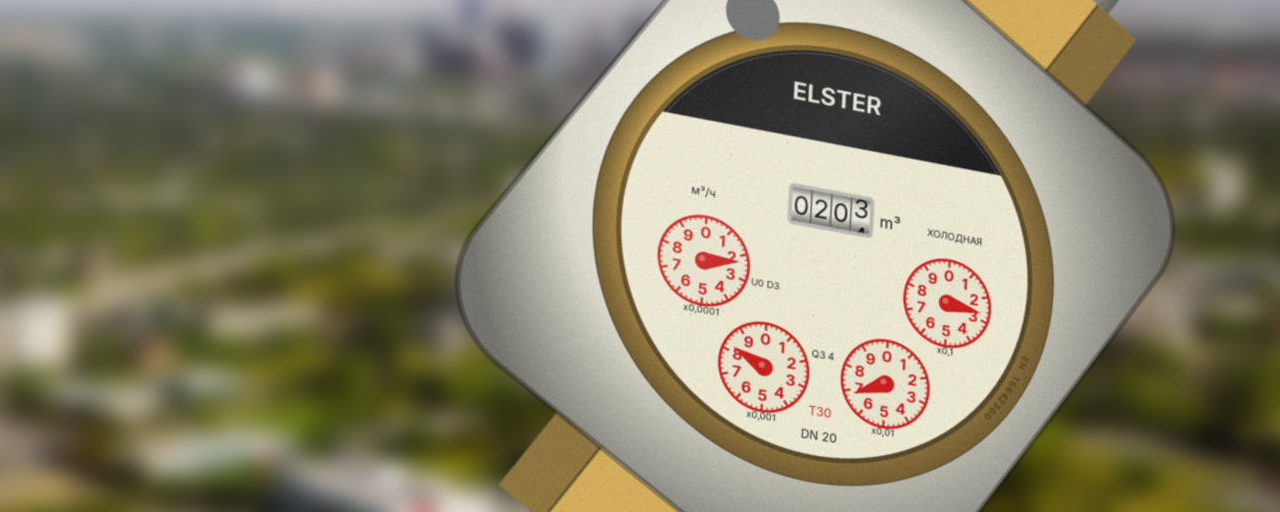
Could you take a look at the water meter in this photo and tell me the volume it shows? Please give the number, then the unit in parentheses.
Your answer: 203.2682 (m³)
